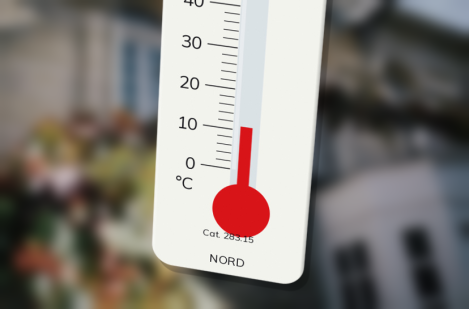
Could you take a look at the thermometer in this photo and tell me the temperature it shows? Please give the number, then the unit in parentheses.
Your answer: 11 (°C)
